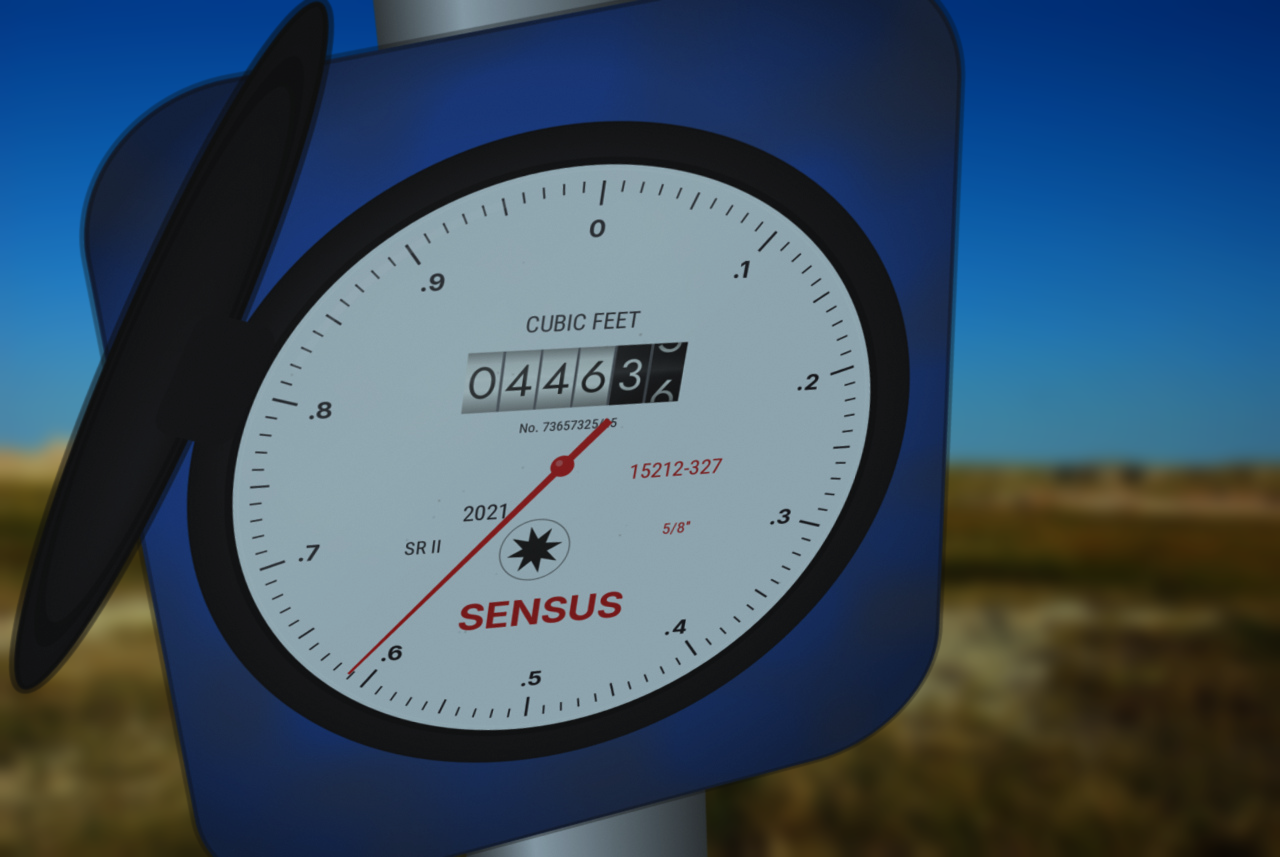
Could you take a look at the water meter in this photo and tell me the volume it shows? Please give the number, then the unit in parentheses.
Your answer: 44635.61 (ft³)
